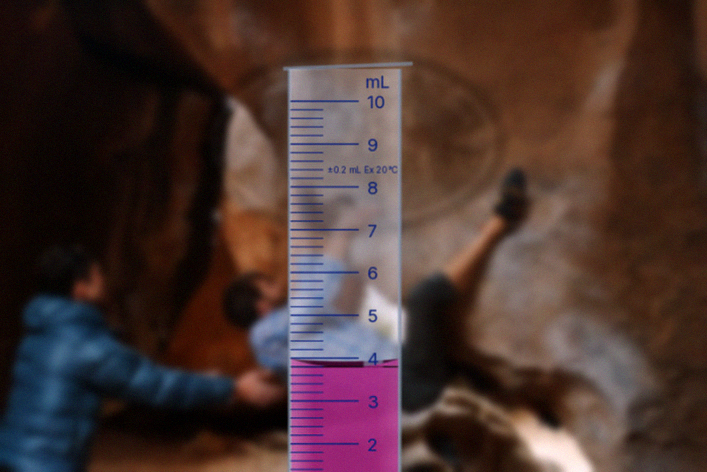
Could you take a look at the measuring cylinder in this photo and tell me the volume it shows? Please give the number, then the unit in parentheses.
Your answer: 3.8 (mL)
